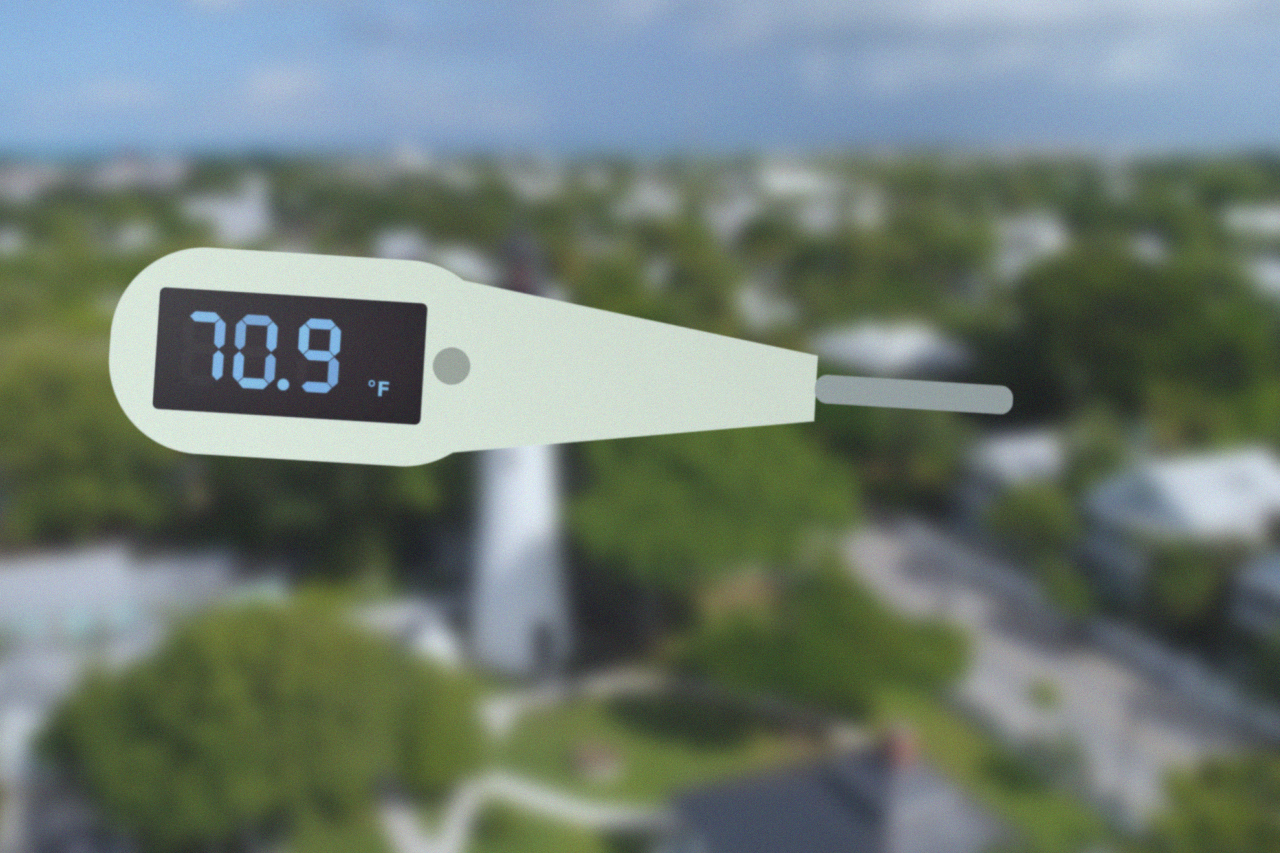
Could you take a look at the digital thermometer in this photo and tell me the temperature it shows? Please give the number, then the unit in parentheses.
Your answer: 70.9 (°F)
